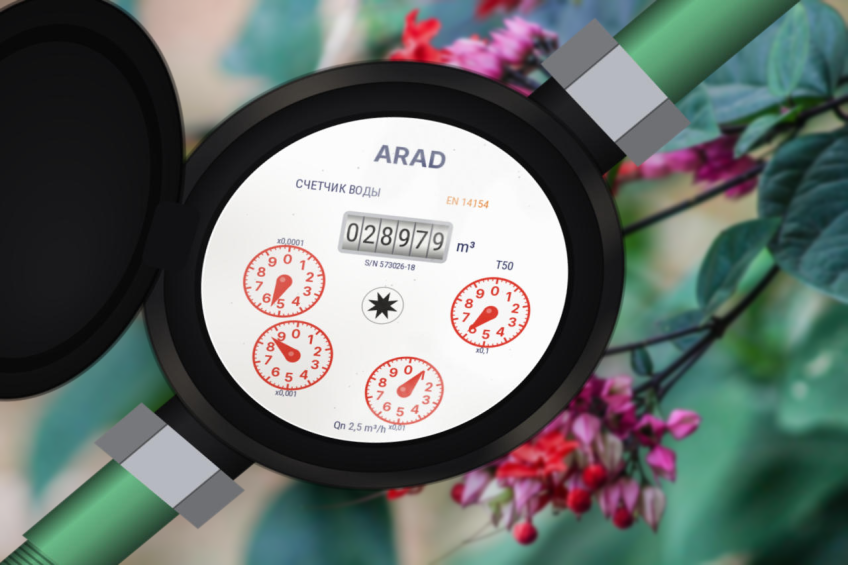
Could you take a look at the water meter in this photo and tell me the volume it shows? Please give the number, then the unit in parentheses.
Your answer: 28979.6085 (m³)
